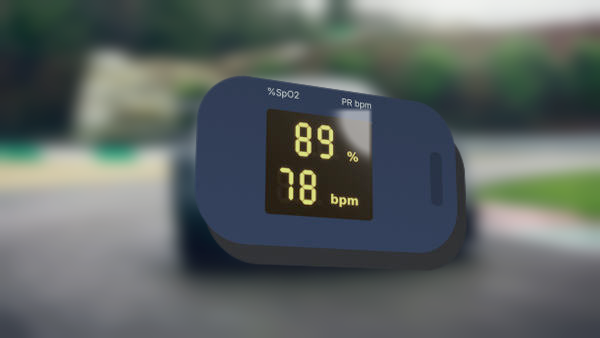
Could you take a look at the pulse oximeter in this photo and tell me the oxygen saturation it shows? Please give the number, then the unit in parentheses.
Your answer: 89 (%)
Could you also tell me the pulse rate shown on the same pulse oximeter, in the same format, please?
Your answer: 78 (bpm)
